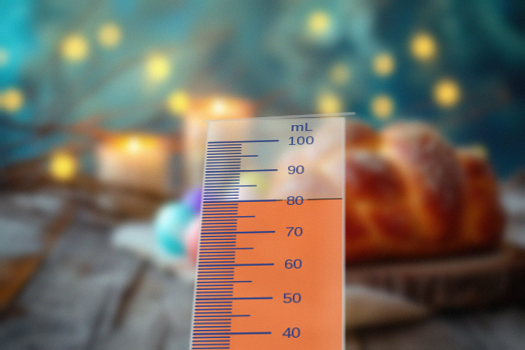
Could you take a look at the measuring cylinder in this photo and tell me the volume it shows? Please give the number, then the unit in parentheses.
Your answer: 80 (mL)
